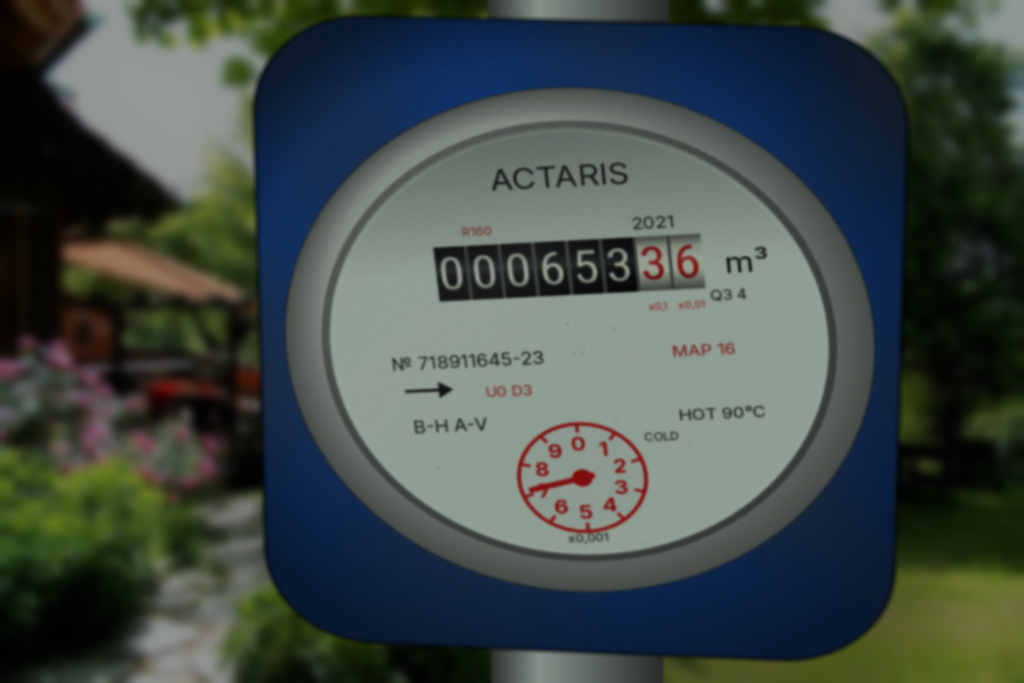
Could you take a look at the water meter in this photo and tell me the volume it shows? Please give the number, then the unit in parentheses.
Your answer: 653.367 (m³)
